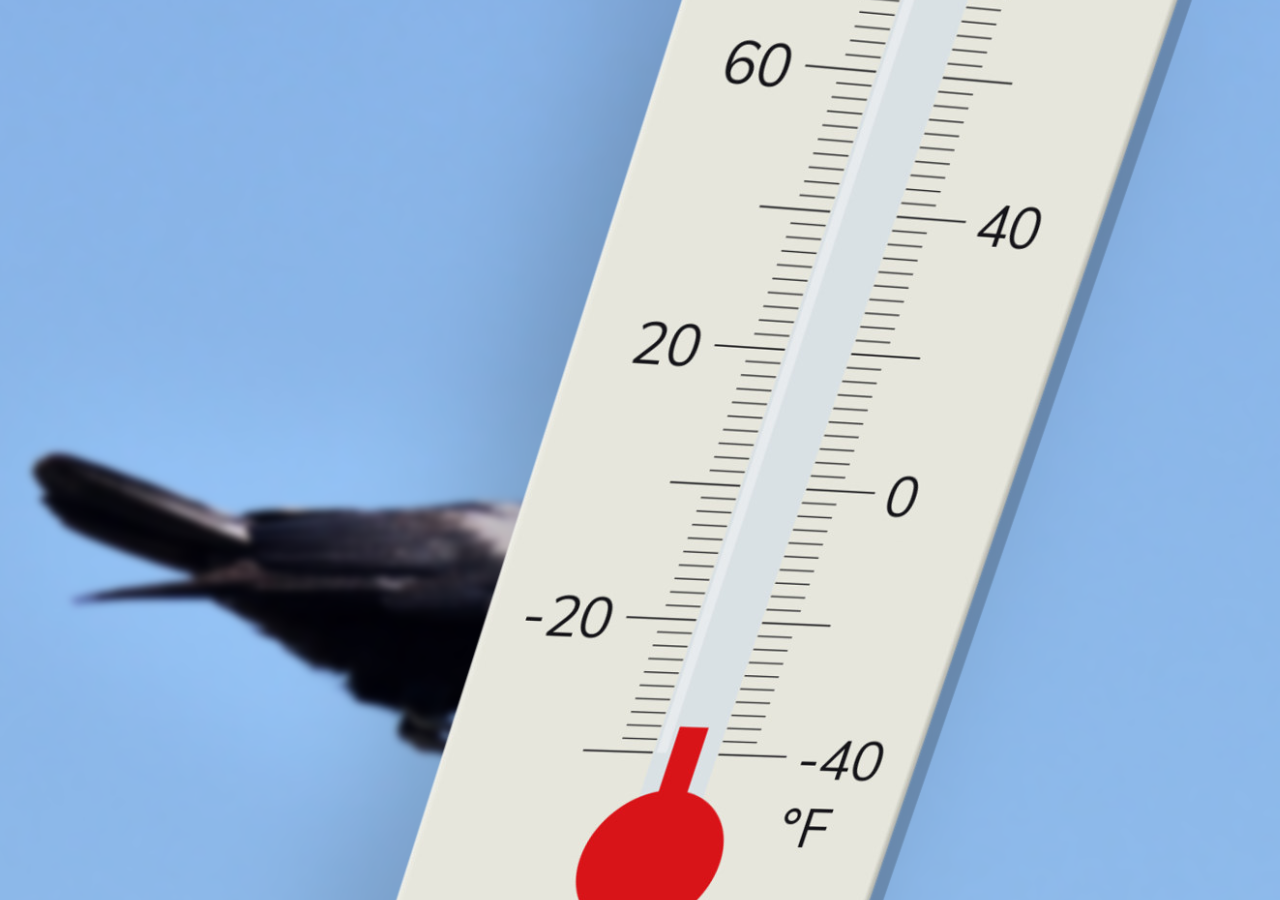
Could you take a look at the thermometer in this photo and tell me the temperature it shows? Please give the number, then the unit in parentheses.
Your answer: -36 (°F)
